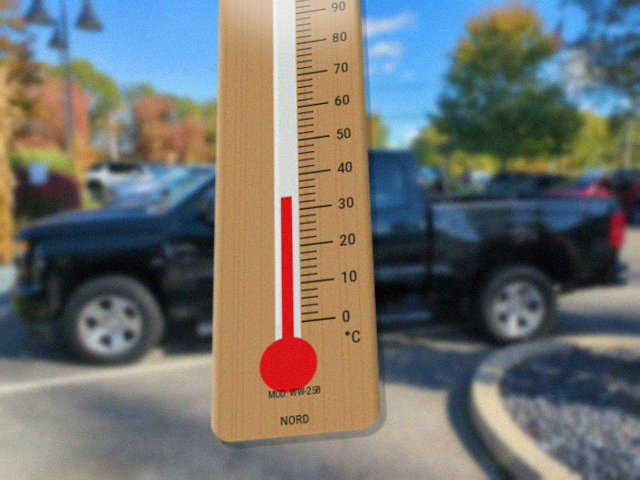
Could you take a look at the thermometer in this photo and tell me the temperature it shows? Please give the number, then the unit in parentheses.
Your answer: 34 (°C)
